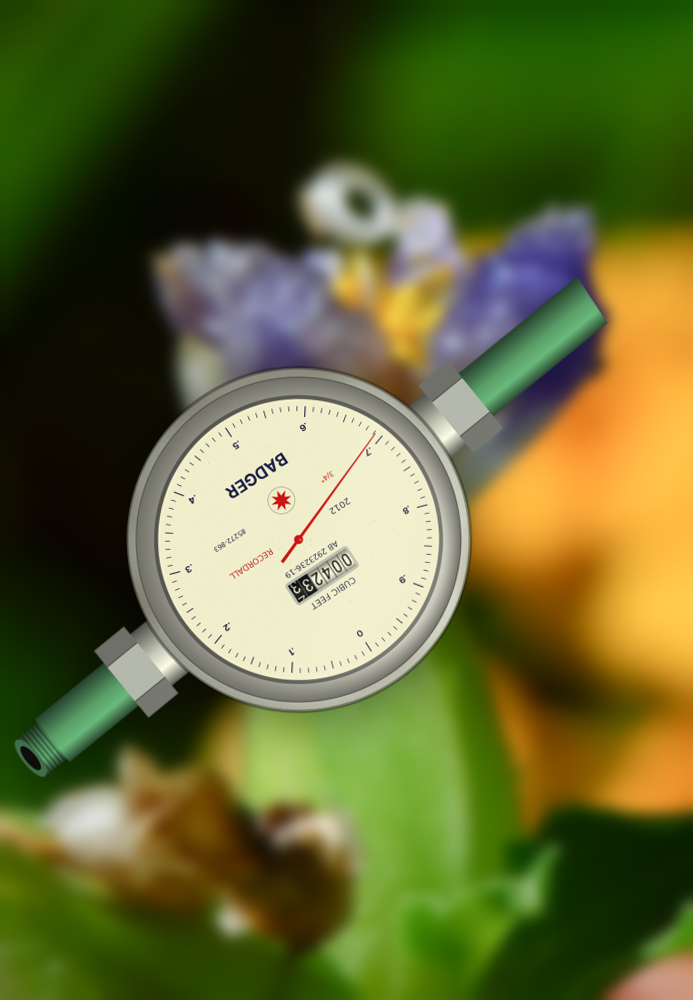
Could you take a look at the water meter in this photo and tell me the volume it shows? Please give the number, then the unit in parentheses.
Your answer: 4232.69 (ft³)
